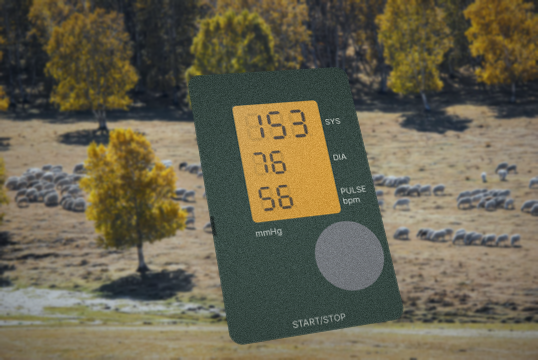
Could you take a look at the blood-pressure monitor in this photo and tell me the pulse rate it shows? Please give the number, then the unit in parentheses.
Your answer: 56 (bpm)
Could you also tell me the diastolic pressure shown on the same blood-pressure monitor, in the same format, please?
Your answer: 76 (mmHg)
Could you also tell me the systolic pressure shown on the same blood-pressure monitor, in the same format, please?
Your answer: 153 (mmHg)
